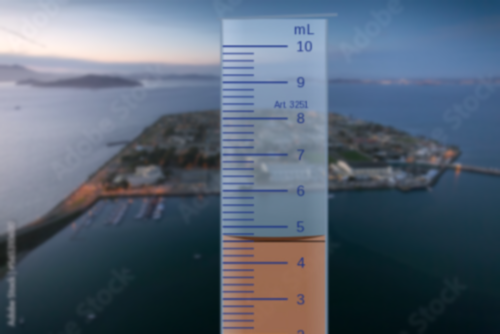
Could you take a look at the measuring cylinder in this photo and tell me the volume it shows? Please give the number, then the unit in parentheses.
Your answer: 4.6 (mL)
